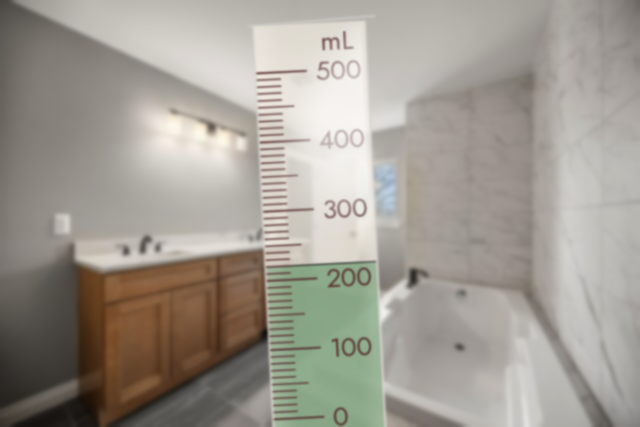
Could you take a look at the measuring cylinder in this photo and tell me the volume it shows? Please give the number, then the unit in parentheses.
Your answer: 220 (mL)
